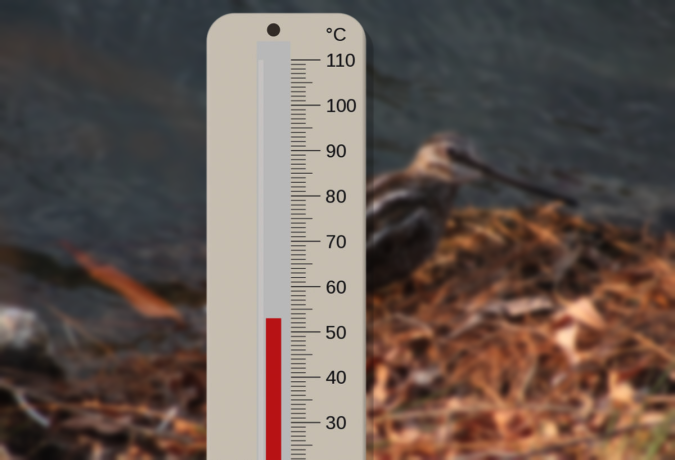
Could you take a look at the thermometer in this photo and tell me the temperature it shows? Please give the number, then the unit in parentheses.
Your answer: 53 (°C)
